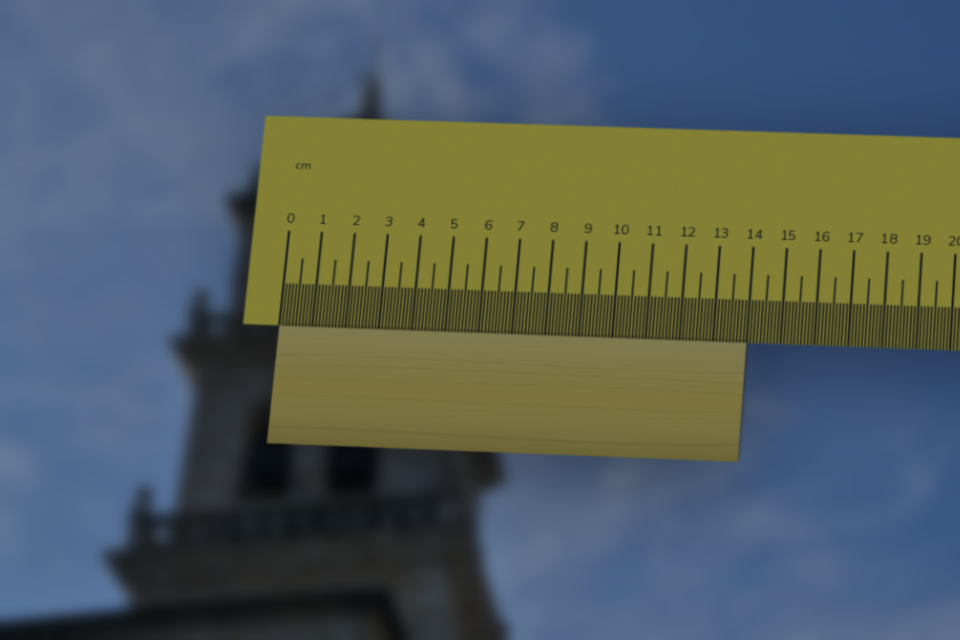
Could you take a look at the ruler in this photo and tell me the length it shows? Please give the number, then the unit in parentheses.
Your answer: 14 (cm)
